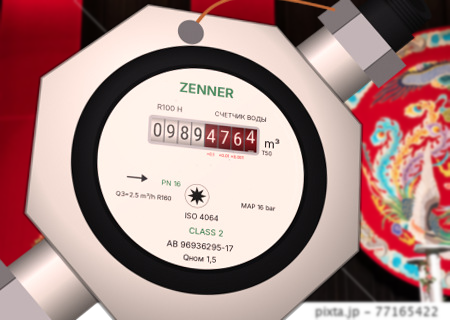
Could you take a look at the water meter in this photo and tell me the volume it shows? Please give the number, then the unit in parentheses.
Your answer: 989.4764 (m³)
